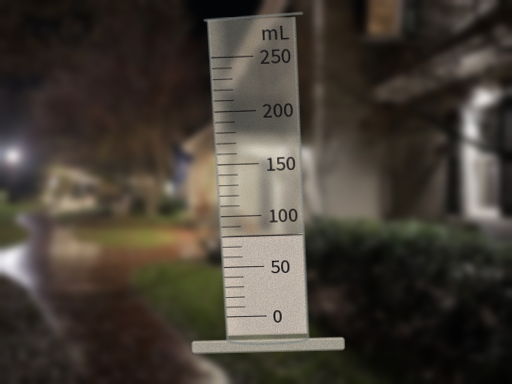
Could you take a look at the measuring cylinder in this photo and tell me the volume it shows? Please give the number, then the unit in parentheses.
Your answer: 80 (mL)
